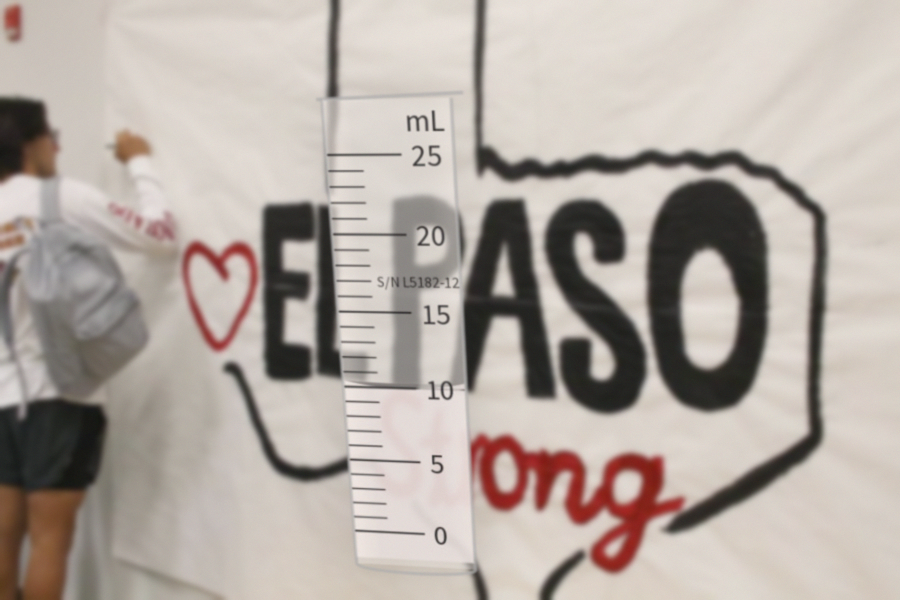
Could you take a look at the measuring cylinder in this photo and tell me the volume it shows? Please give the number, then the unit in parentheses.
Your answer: 10 (mL)
